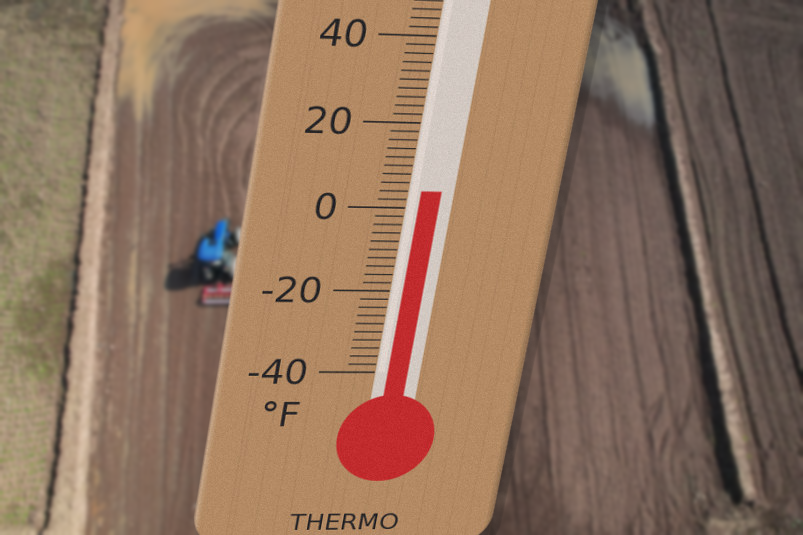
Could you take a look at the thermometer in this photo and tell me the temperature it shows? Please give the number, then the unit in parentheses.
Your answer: 4 (°F)
